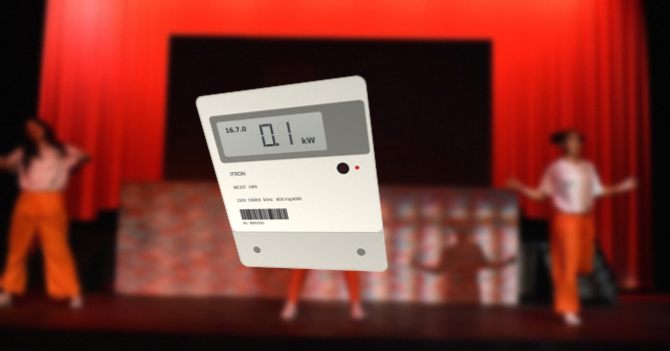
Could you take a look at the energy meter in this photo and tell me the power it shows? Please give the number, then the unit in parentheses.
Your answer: 0.1 (kW)
